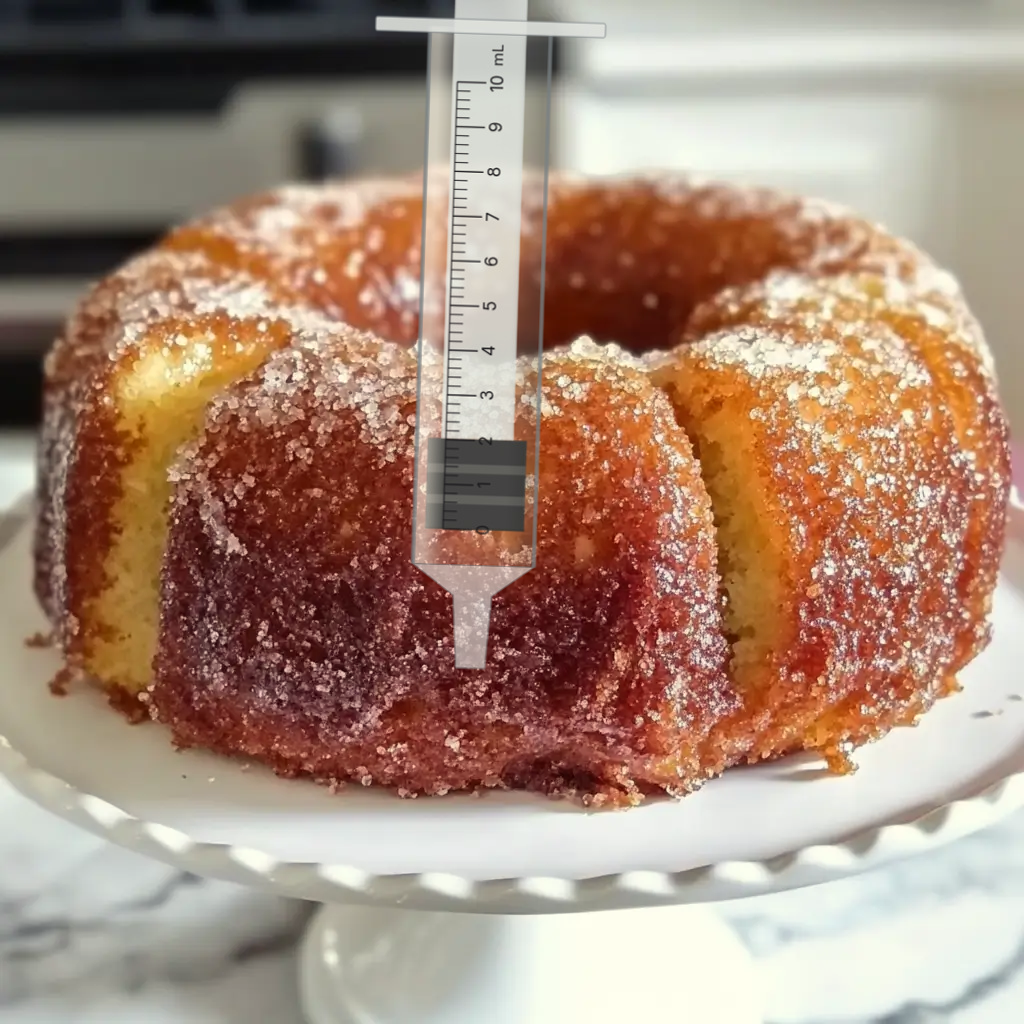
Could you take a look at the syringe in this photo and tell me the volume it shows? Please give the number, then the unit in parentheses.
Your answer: 0 (mL)
